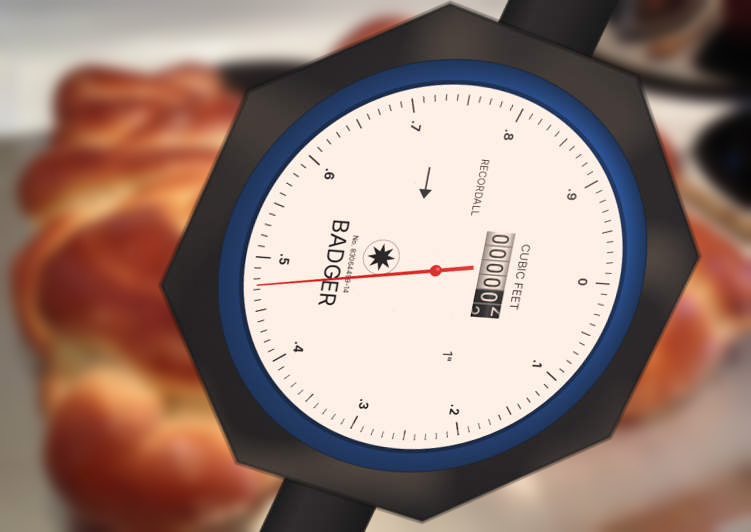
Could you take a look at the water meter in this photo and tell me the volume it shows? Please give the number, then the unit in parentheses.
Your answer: 2.47 (ft³)
